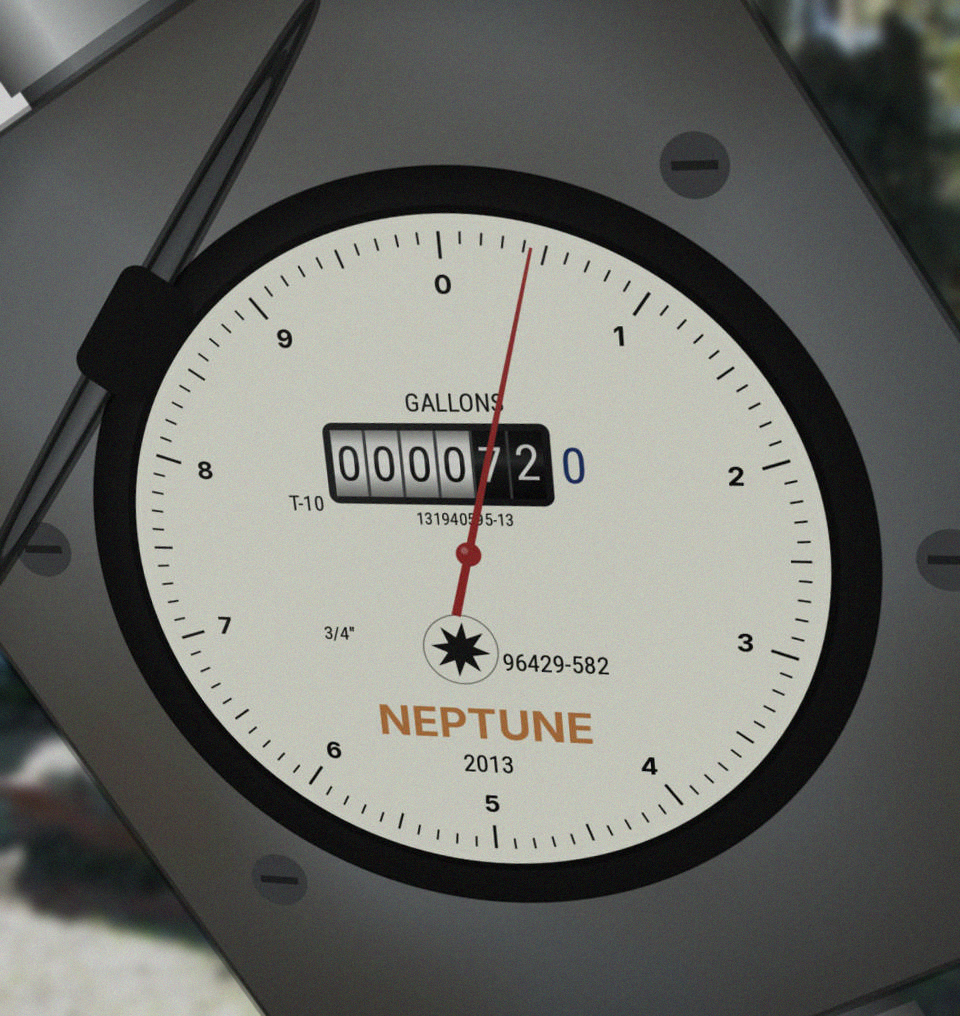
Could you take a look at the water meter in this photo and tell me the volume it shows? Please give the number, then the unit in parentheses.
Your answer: 720.4 (gal)
